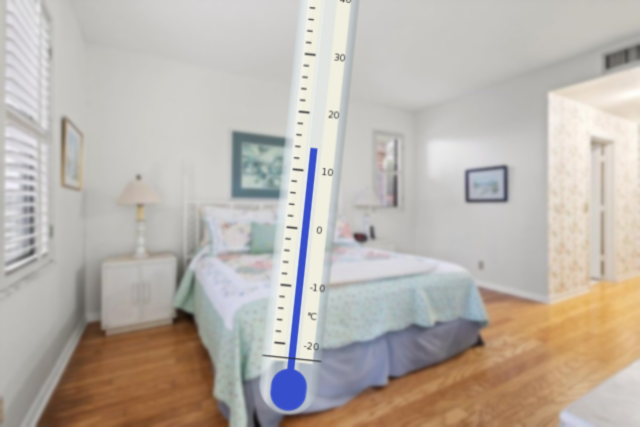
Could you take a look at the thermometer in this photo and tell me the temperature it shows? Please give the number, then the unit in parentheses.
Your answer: 14 (°C)
